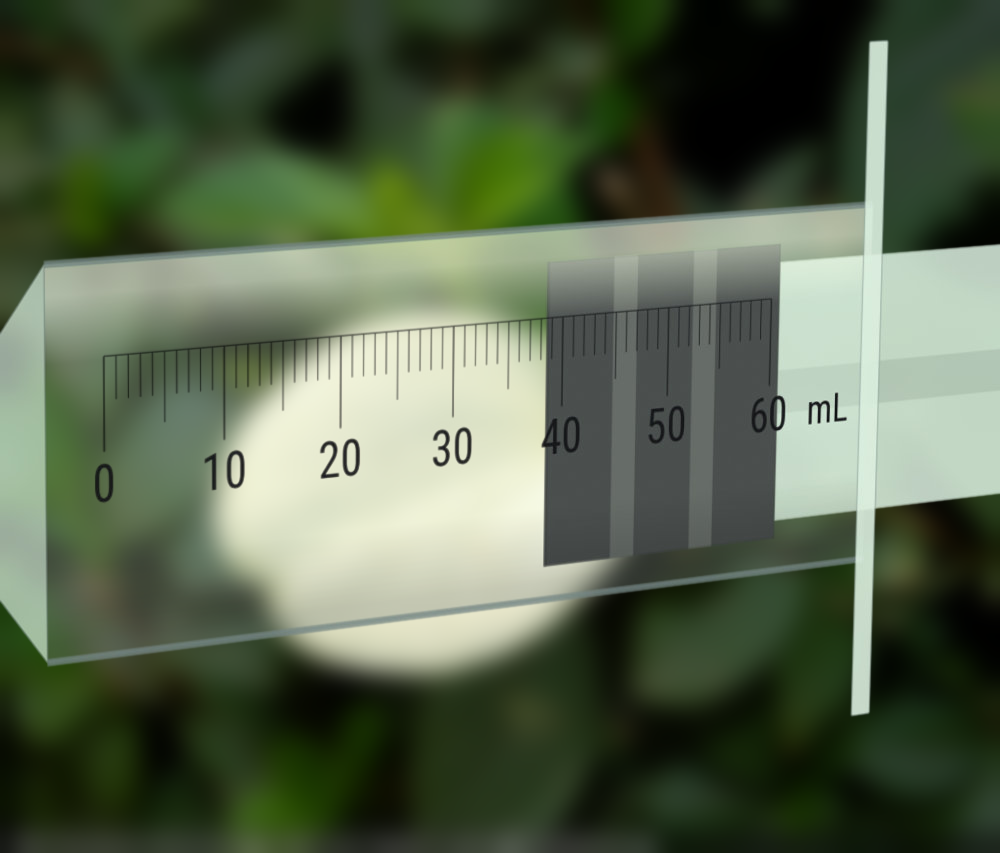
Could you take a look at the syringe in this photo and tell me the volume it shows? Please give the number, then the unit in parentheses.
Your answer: 38.5 (mL)
